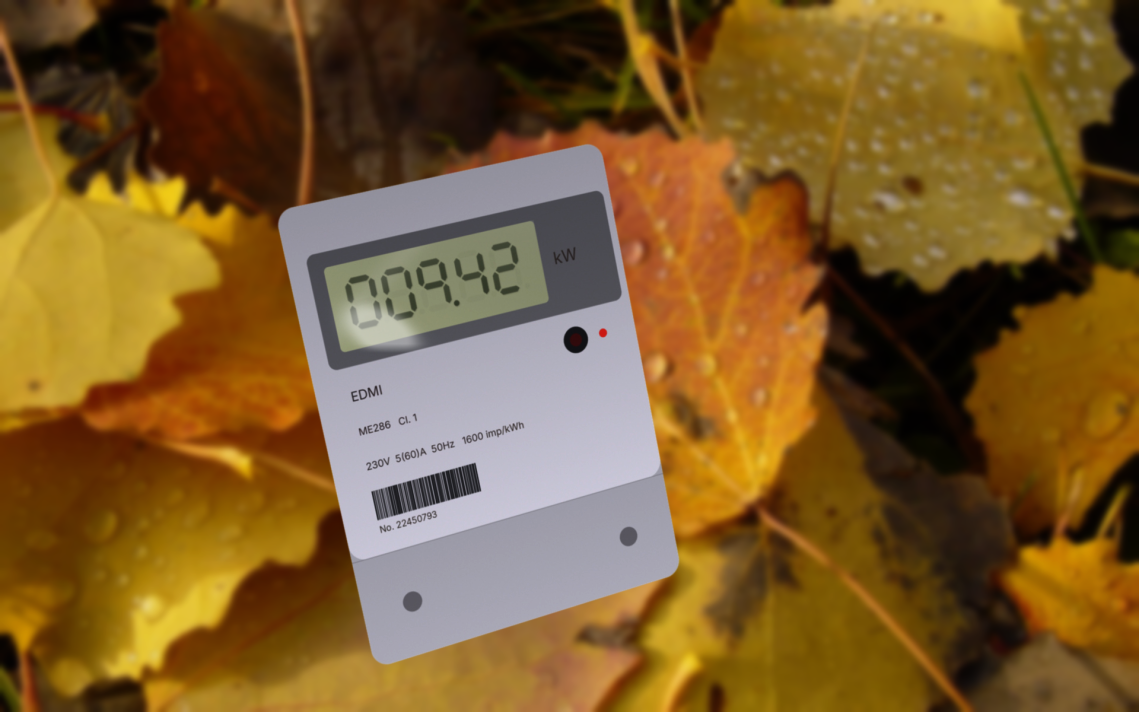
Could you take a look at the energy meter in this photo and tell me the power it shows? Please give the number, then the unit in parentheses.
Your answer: 9.42 (kW)
